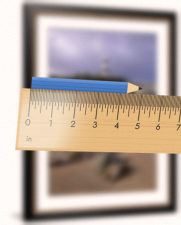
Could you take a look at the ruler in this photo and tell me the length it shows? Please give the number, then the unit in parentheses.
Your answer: 5 (in)
